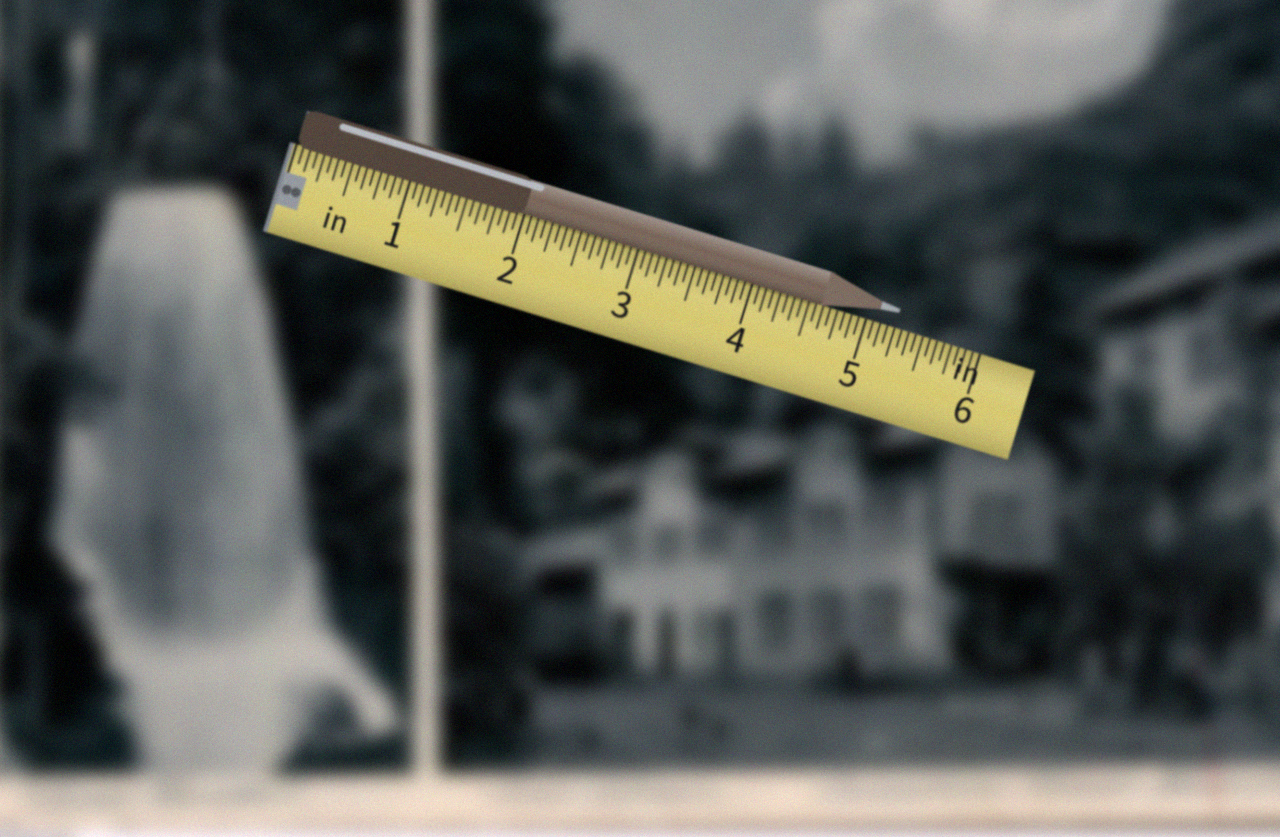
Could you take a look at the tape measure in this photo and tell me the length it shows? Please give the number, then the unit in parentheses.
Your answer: 5.25 (in)
